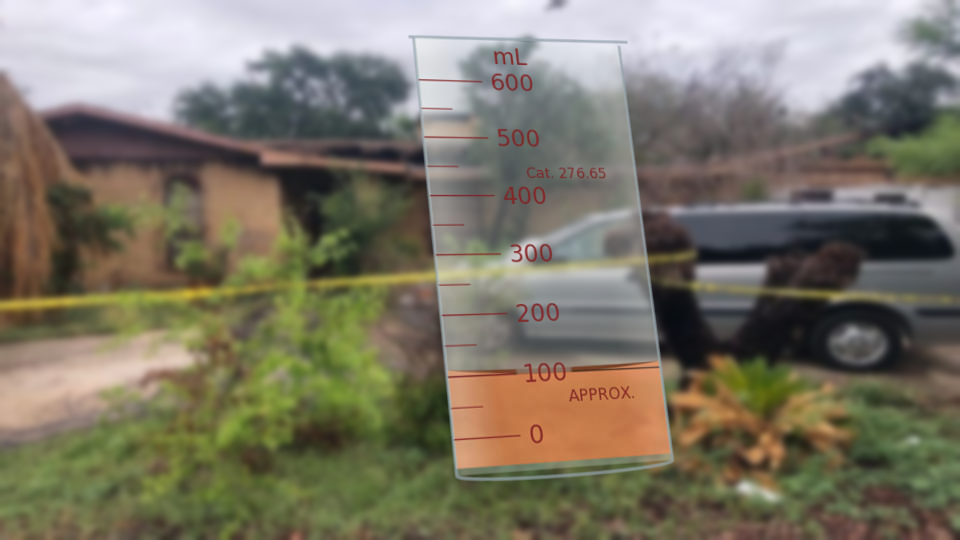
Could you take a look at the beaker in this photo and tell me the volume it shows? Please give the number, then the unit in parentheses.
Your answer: 100 (mL)
